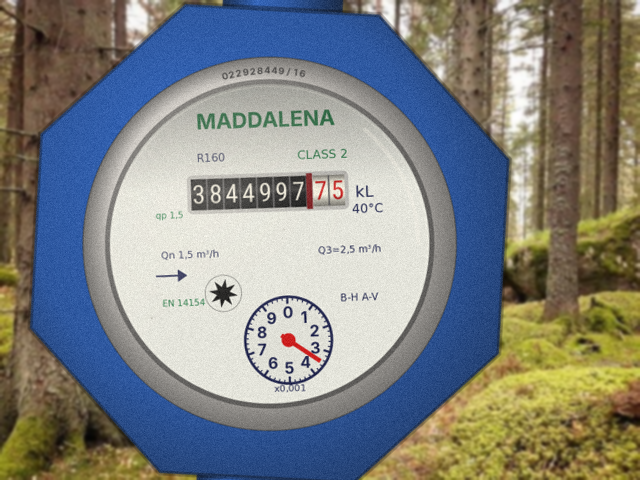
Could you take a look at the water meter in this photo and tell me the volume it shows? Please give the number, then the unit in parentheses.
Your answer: 3844997.753 (kL)
